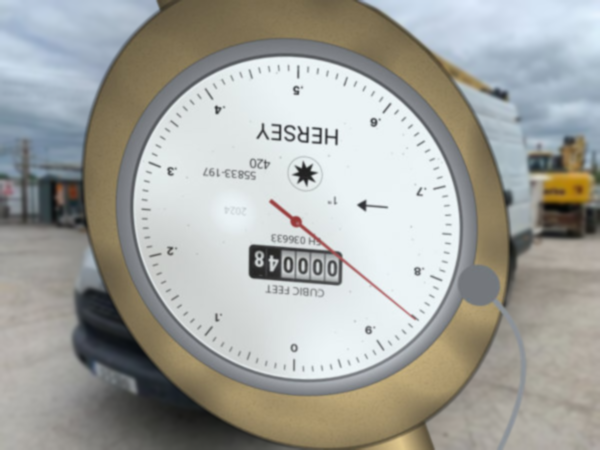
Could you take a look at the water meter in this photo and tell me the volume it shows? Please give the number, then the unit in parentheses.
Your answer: 47.85 (ft³)
